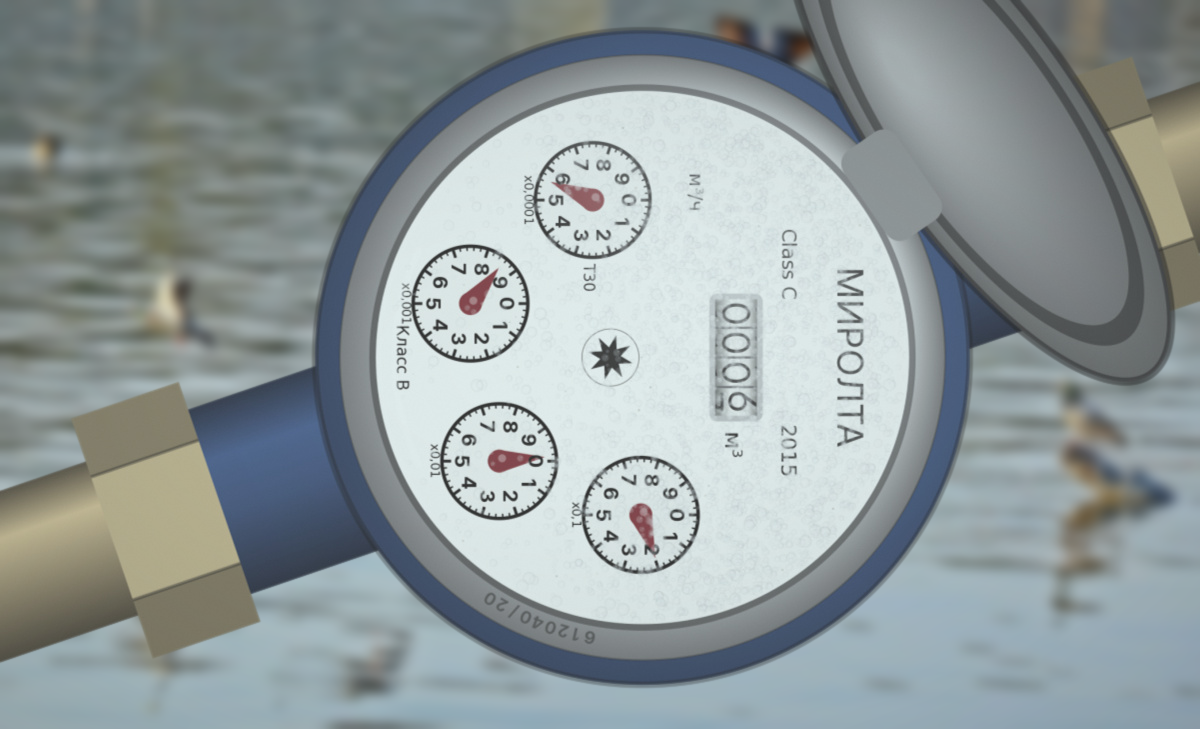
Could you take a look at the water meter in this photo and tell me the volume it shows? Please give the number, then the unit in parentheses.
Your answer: 6.1985 (m³)
